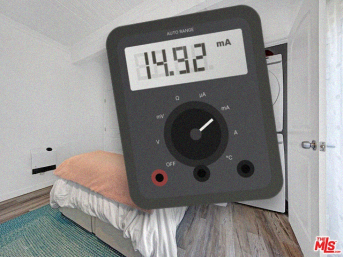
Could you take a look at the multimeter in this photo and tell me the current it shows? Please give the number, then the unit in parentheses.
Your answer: 14.92 (mA)
